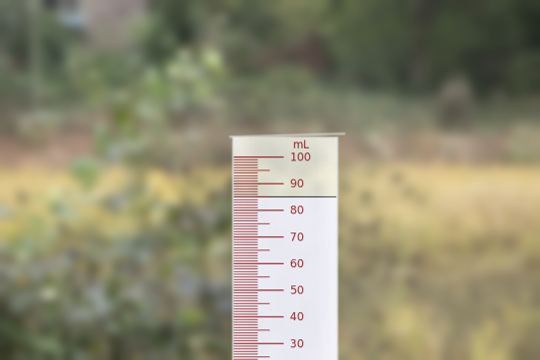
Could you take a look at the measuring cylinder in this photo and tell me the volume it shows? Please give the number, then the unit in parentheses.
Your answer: 85 (mL)
